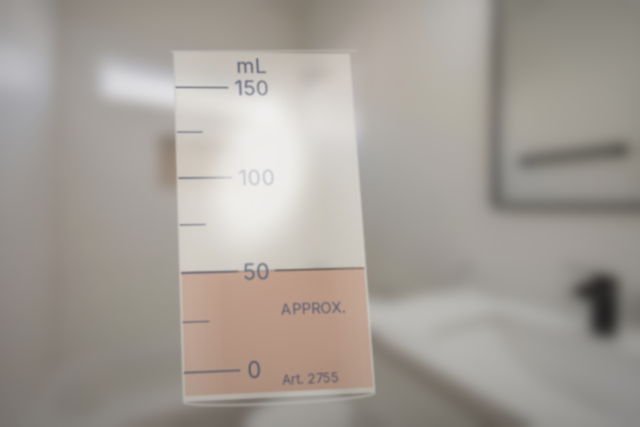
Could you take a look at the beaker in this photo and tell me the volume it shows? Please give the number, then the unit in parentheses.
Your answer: 50 (mL)
